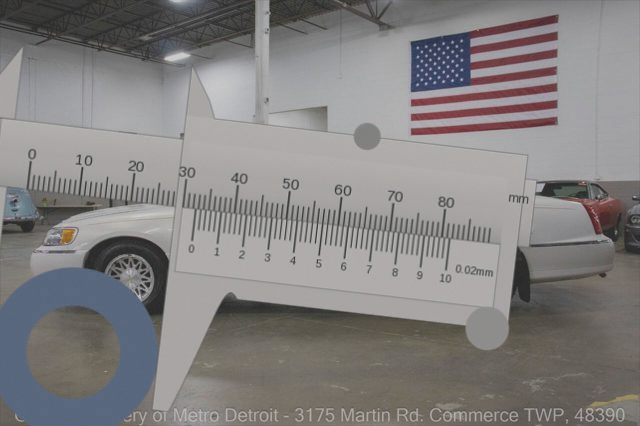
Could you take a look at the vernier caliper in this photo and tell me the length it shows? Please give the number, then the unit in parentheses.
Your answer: 32.5 (mm)
